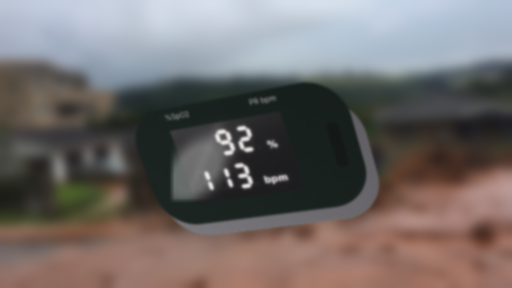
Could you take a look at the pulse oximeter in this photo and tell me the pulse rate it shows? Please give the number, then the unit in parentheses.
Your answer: 113 (bpm)
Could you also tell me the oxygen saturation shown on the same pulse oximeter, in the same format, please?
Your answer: 92 (%)
